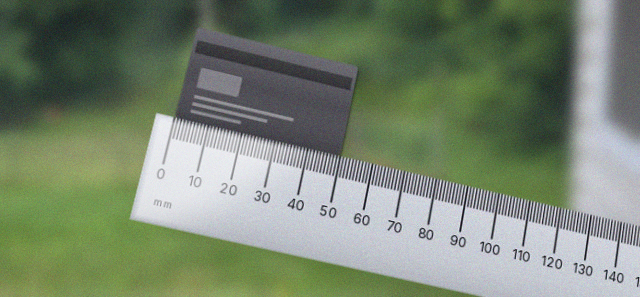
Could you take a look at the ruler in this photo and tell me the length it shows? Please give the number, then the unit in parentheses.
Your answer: 50 (mm)
